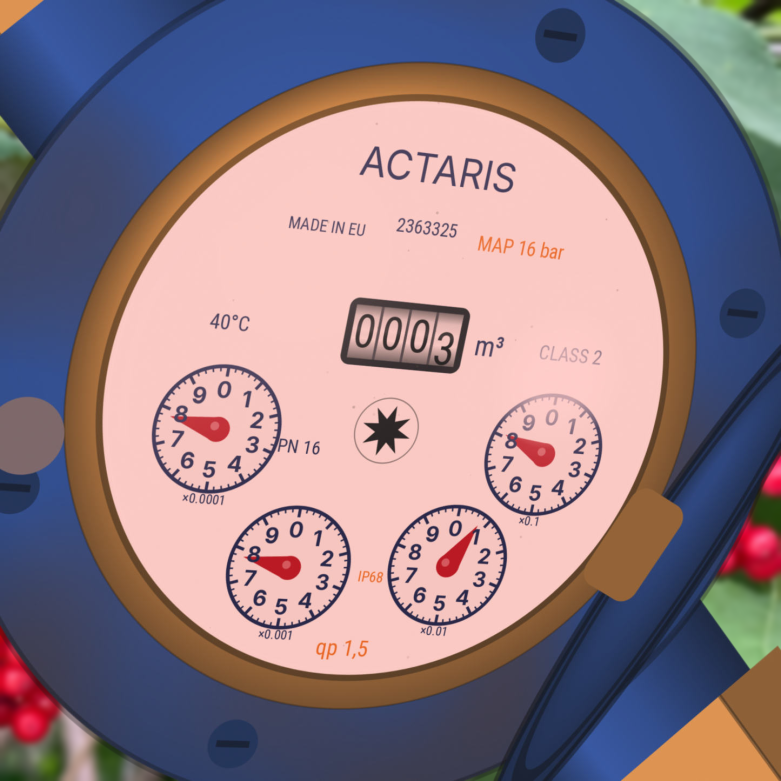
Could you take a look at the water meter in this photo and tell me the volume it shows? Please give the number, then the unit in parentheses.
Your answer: 2.8077 (m³)
